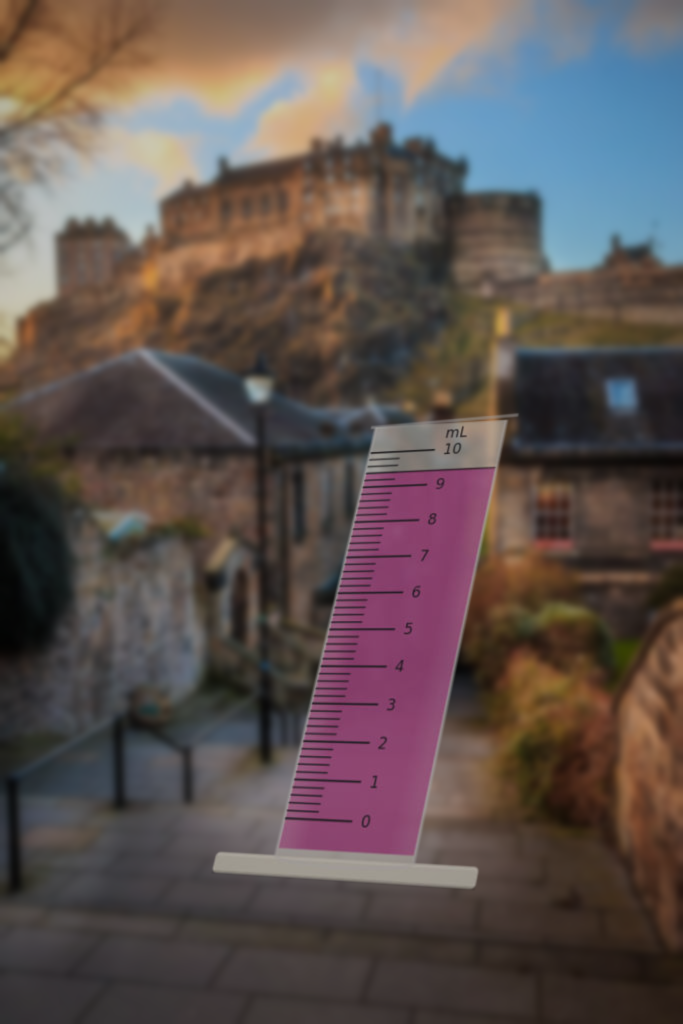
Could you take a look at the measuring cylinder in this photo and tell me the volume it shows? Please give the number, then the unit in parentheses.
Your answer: 9.4 (mL)
